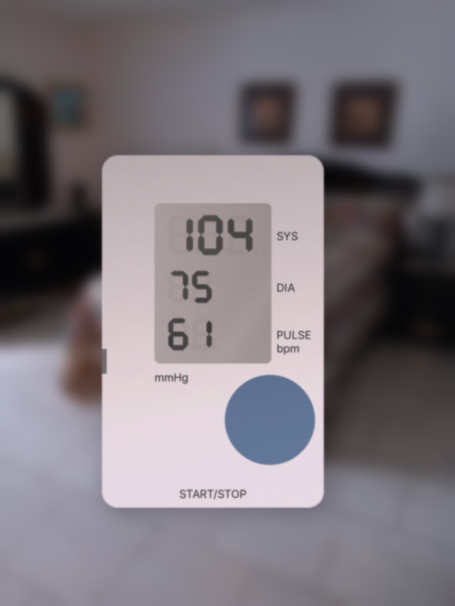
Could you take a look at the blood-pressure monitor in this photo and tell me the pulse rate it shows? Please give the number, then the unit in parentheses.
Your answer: 61 (bpm)
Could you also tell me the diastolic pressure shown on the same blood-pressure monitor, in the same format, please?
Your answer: 75 (mmHg)
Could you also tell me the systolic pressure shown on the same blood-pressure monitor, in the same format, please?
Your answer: 104 (mmHg)
